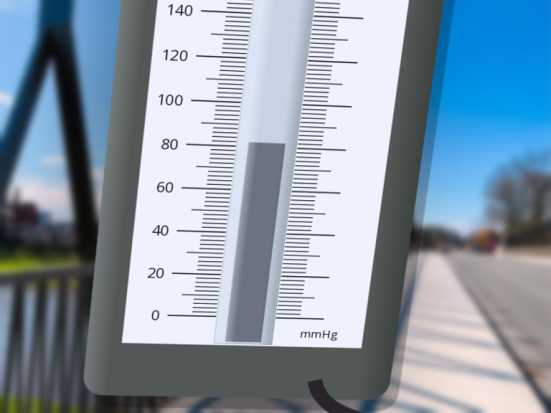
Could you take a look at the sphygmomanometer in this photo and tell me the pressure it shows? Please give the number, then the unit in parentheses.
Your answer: 82 (mmHg)
